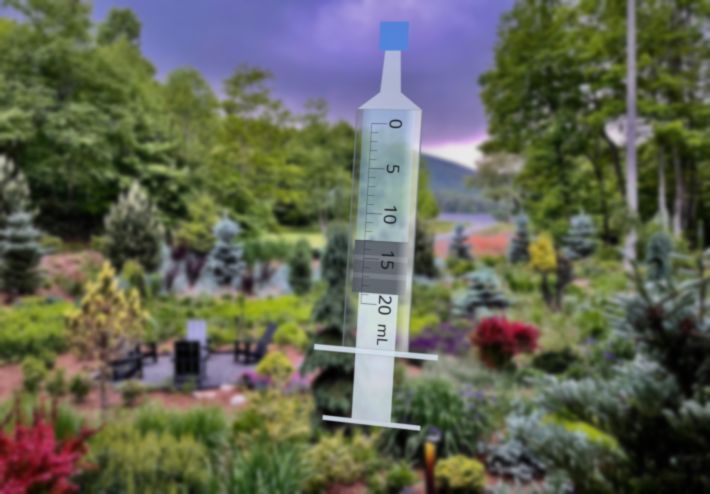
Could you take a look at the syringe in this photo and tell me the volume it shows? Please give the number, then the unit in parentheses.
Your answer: 13 (mL)
